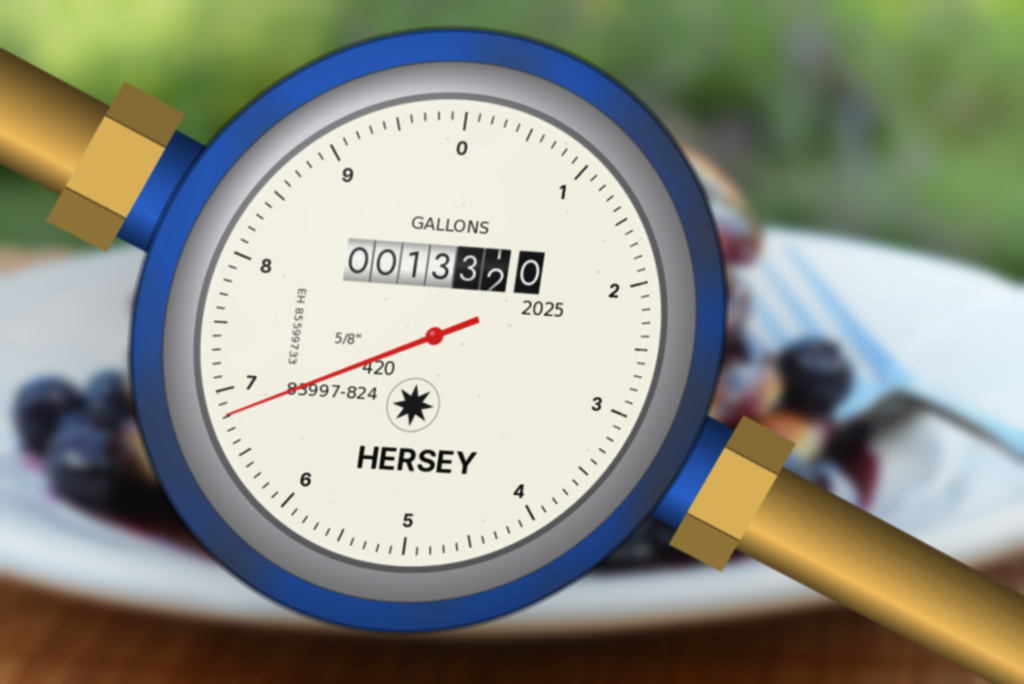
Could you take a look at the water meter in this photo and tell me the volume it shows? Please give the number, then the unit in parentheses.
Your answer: 13316.8 (gal)
